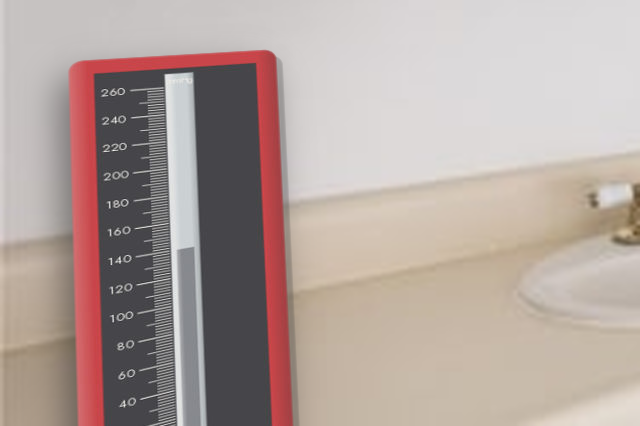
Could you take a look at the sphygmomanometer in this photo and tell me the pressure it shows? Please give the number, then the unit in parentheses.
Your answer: 140 (mmHg)
